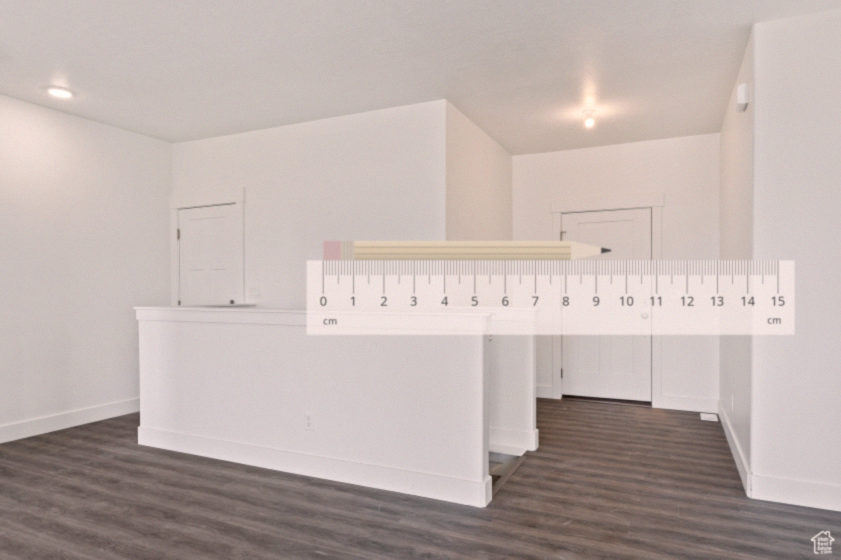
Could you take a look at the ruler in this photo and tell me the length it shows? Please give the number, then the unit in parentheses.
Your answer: 9.5 (cm)
